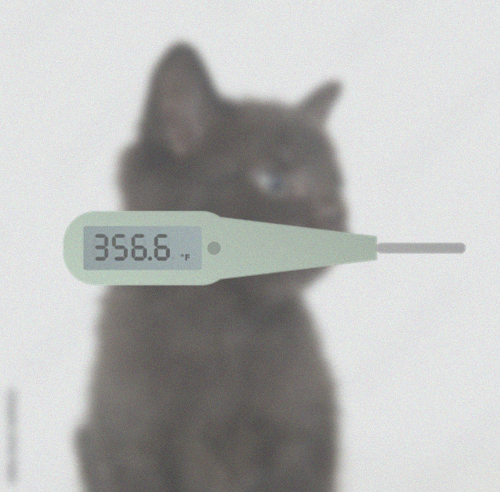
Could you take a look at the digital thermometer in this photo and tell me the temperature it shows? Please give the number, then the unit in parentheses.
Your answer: 356.6 (°F)
